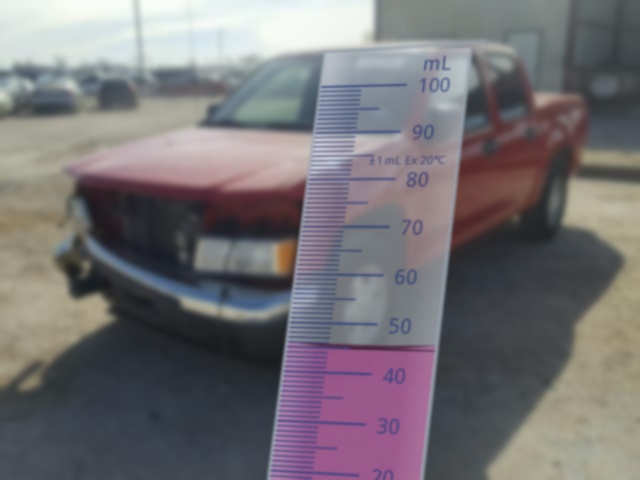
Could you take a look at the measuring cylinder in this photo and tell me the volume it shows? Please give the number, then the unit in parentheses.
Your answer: 45 (mL)
